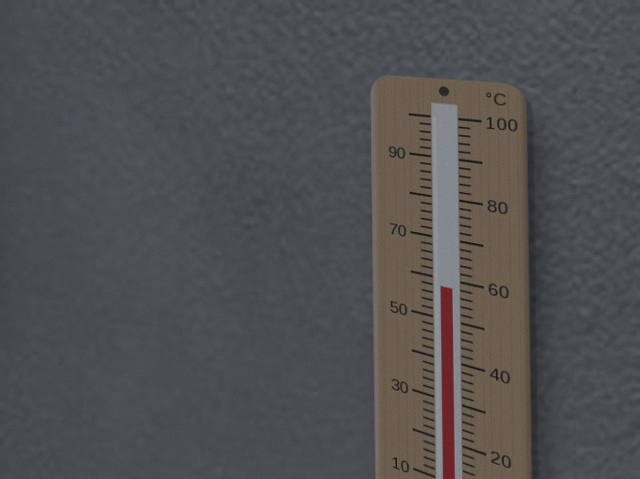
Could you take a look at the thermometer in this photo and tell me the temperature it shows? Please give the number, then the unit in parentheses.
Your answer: 58 (°C)
